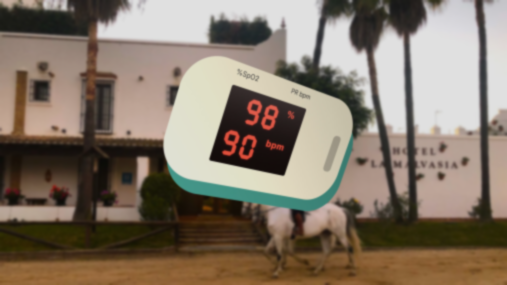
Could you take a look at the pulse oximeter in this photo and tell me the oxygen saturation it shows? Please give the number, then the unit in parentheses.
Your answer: 98 (%)
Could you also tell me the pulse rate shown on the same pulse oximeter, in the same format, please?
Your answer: 90 (bpm)
